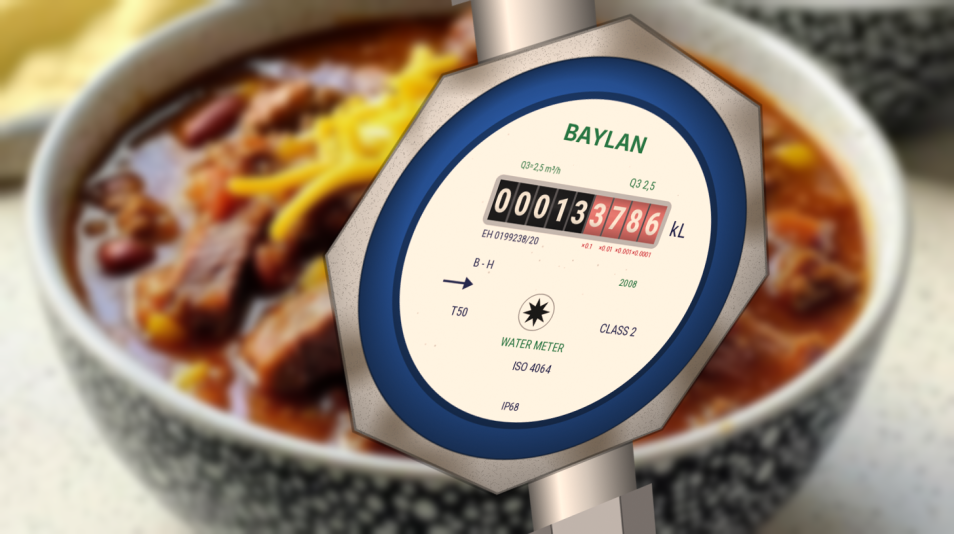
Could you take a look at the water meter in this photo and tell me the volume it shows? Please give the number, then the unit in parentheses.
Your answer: 13.3786 (kL)
